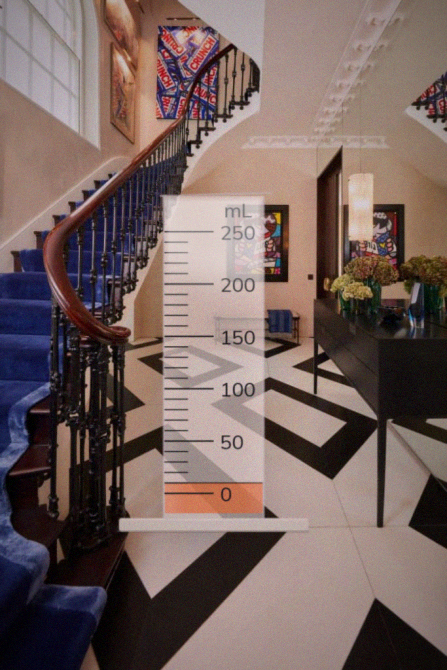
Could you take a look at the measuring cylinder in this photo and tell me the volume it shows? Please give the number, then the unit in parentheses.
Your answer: 10 (mL)
